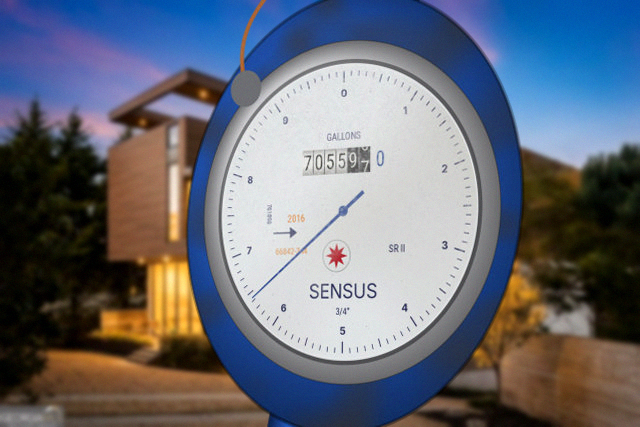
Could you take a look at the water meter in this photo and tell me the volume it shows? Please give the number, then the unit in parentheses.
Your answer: 7055966.4 (gal)
